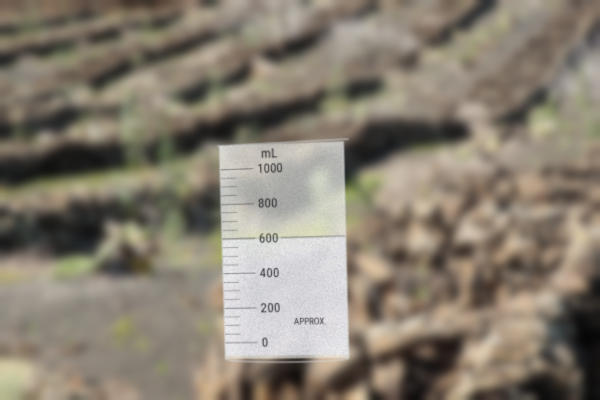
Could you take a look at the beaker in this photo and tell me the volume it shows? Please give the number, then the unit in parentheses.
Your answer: 600 (mL)
